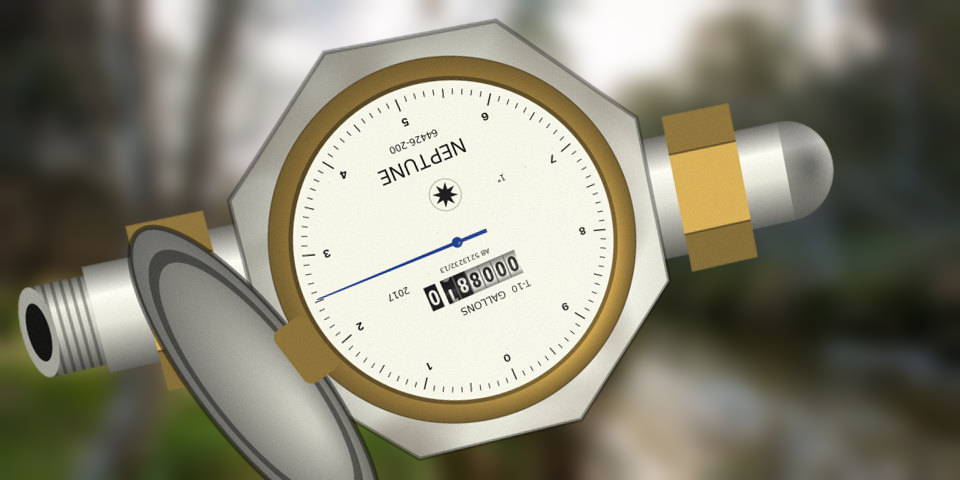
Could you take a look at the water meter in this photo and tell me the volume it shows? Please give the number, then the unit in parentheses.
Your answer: 8812.5 (gal)
